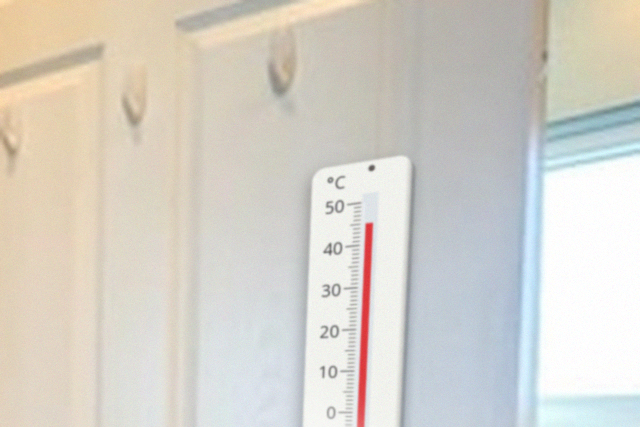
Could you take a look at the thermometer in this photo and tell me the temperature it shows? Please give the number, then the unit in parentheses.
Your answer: 45 (°C)
